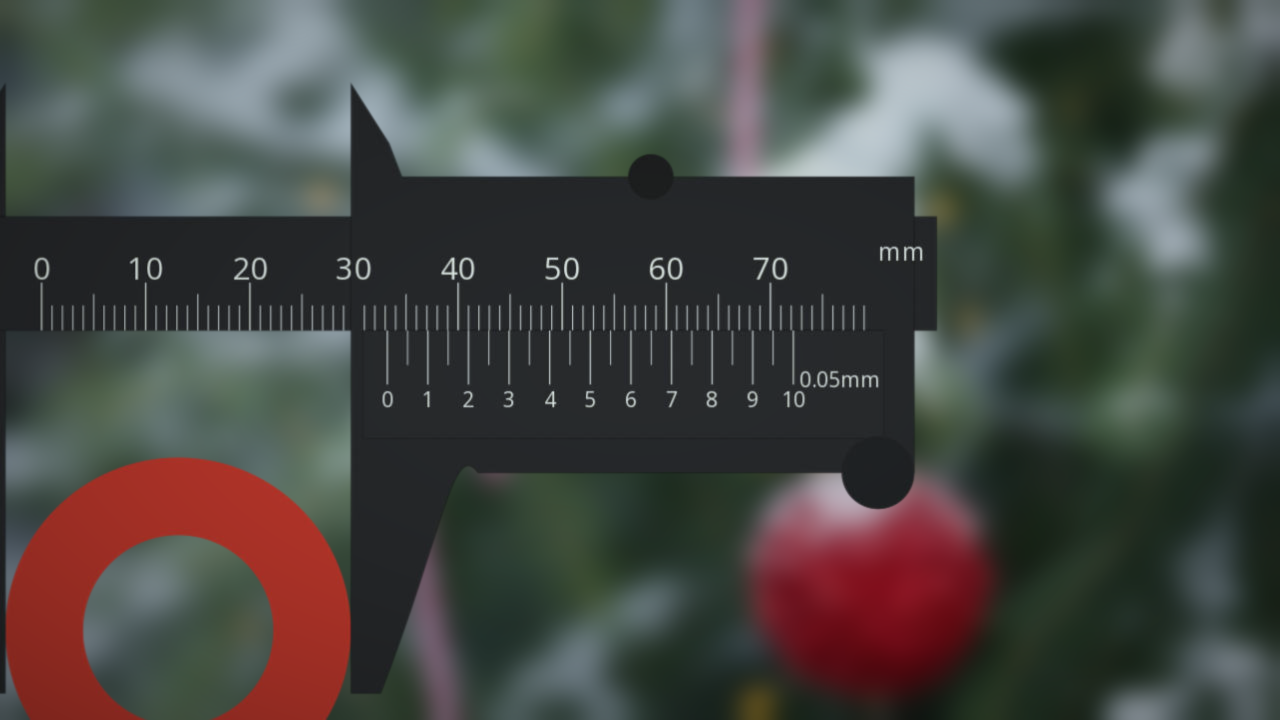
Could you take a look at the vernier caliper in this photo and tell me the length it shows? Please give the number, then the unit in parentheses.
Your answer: 33.2 (mm)
